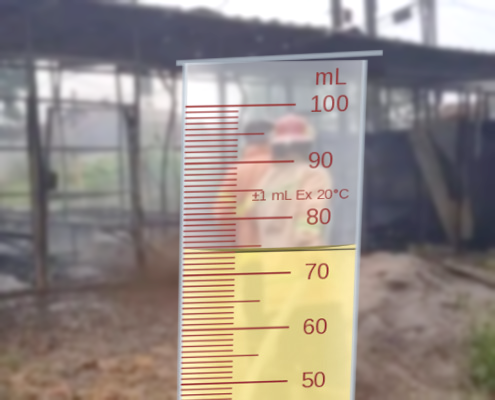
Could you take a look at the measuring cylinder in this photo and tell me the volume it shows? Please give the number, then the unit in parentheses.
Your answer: 74 (mL)
